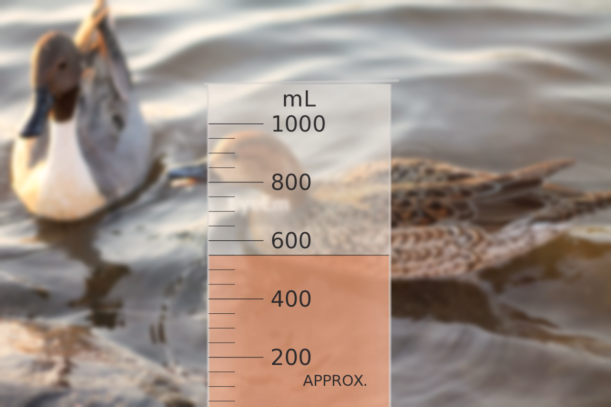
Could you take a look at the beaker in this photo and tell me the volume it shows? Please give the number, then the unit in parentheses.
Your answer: 550 (mL)
